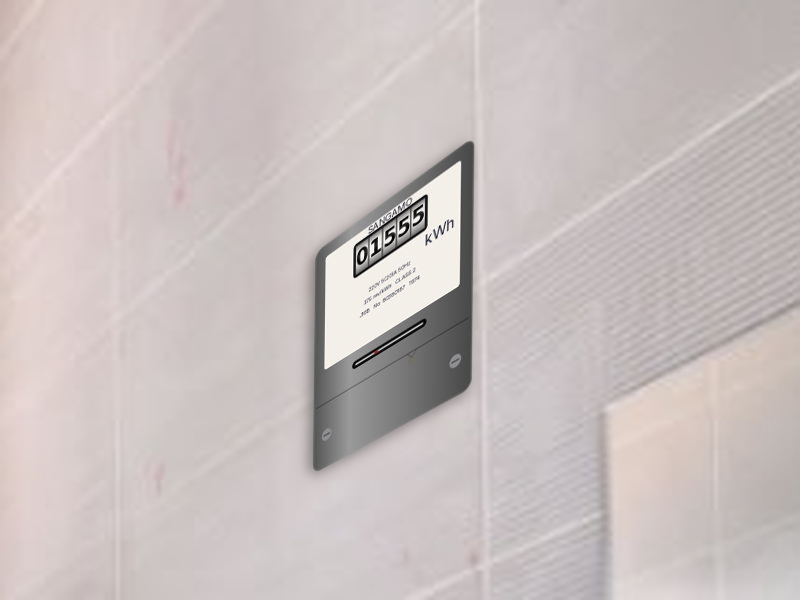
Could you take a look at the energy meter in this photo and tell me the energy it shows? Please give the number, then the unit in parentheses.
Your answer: 1555 (kWh)
